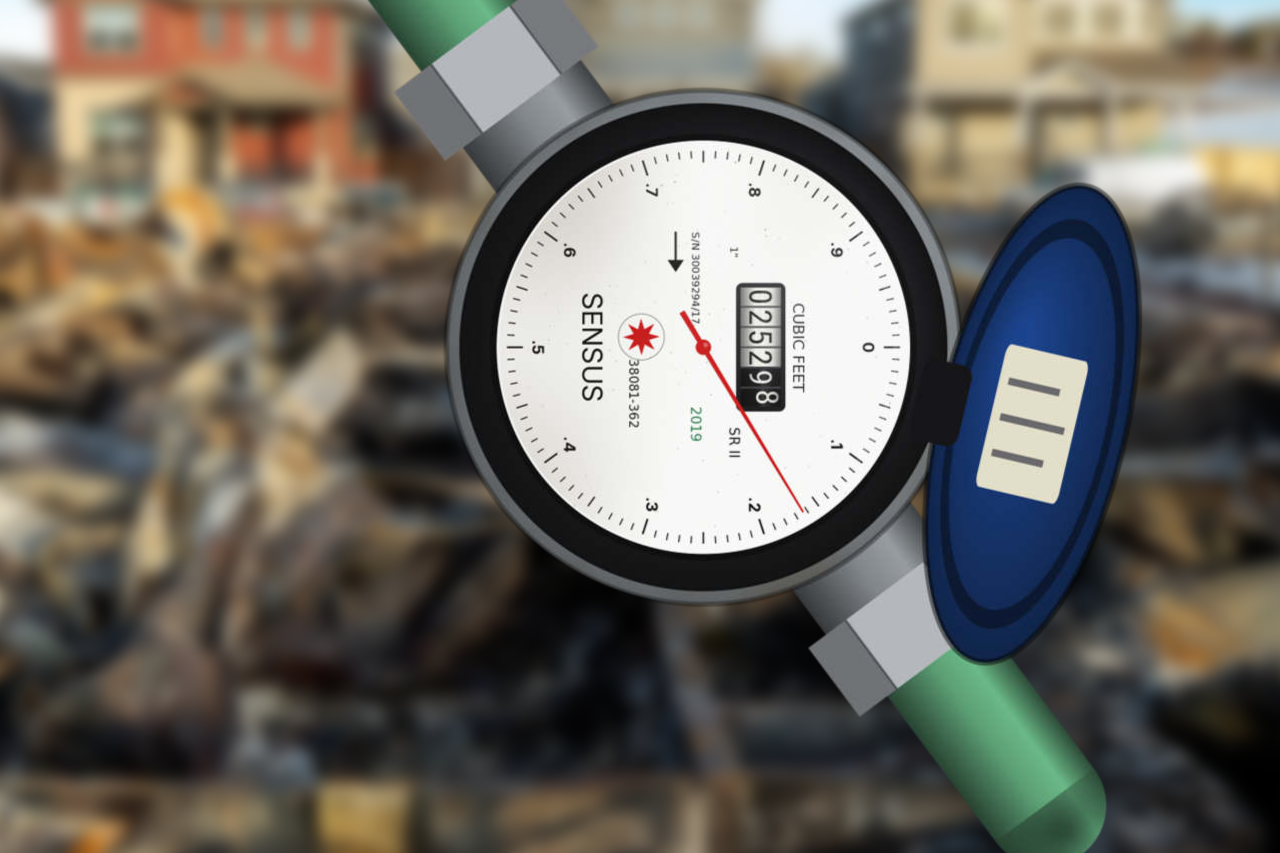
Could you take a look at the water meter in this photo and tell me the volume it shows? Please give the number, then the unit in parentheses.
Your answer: 25298.16 (ft³)
